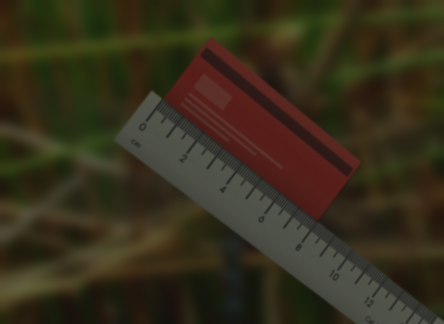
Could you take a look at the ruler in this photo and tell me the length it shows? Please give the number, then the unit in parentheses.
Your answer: 8 (cm)
